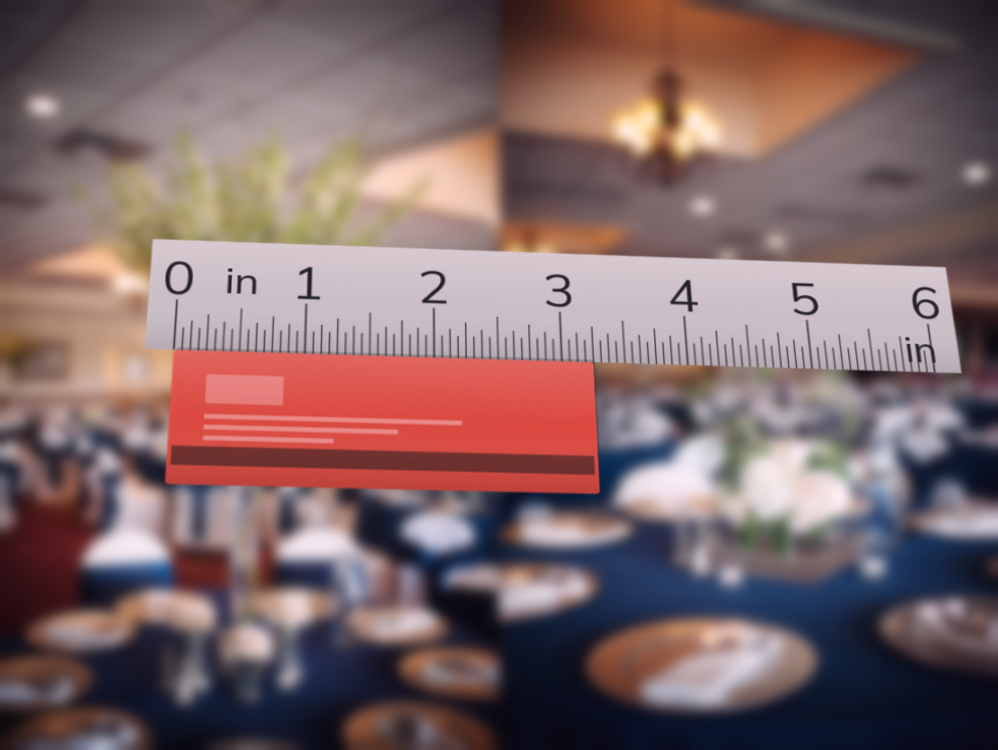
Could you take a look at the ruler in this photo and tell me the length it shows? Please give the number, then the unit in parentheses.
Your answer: 3.25 (in)
